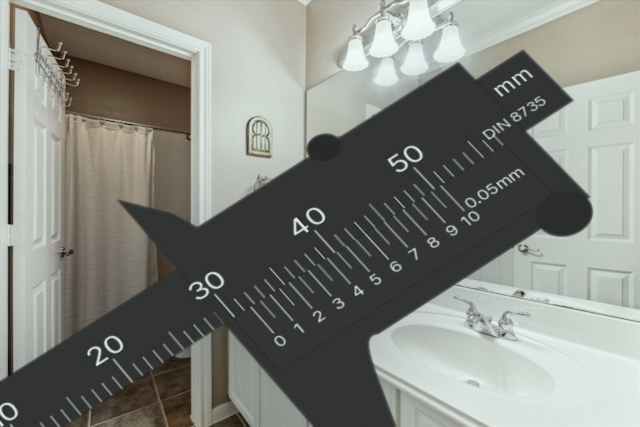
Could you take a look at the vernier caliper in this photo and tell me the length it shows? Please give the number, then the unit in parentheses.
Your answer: 31.6 (mm)
